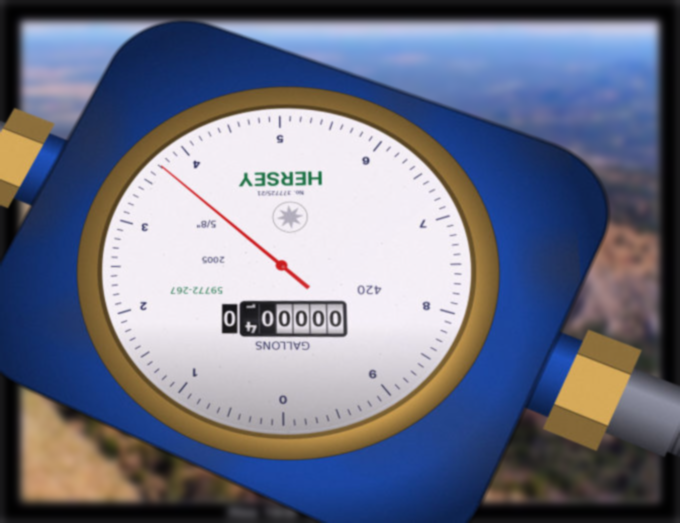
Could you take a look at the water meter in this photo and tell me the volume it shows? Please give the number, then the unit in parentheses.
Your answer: 43.7 (gal)
